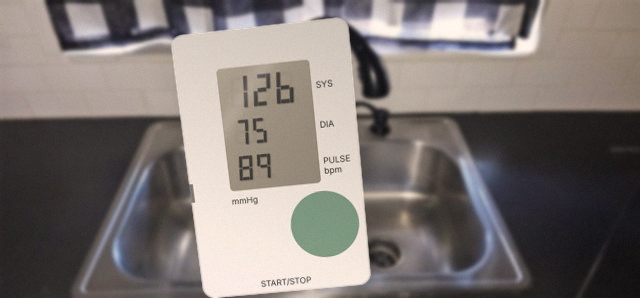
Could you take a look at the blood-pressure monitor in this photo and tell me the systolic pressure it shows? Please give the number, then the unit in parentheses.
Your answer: 126 (mmHg)
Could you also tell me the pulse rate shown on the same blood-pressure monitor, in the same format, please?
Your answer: 89 (bpm)
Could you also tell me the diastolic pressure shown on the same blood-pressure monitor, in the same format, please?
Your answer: 75 (mmHg)
